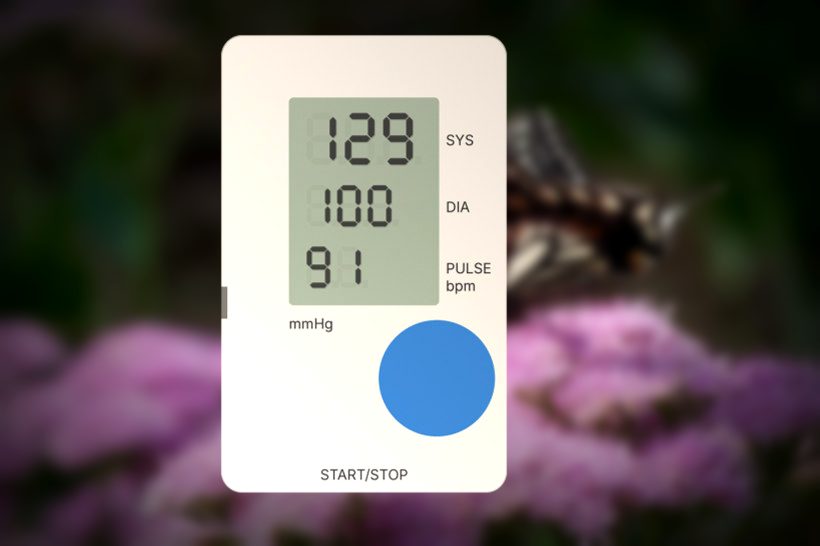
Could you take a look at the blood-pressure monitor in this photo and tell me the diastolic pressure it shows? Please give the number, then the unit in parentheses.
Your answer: 100 (mmHg)
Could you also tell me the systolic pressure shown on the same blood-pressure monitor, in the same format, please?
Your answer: 129 (mmHg)
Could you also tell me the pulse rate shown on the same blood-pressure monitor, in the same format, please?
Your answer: 91 (bpm)
